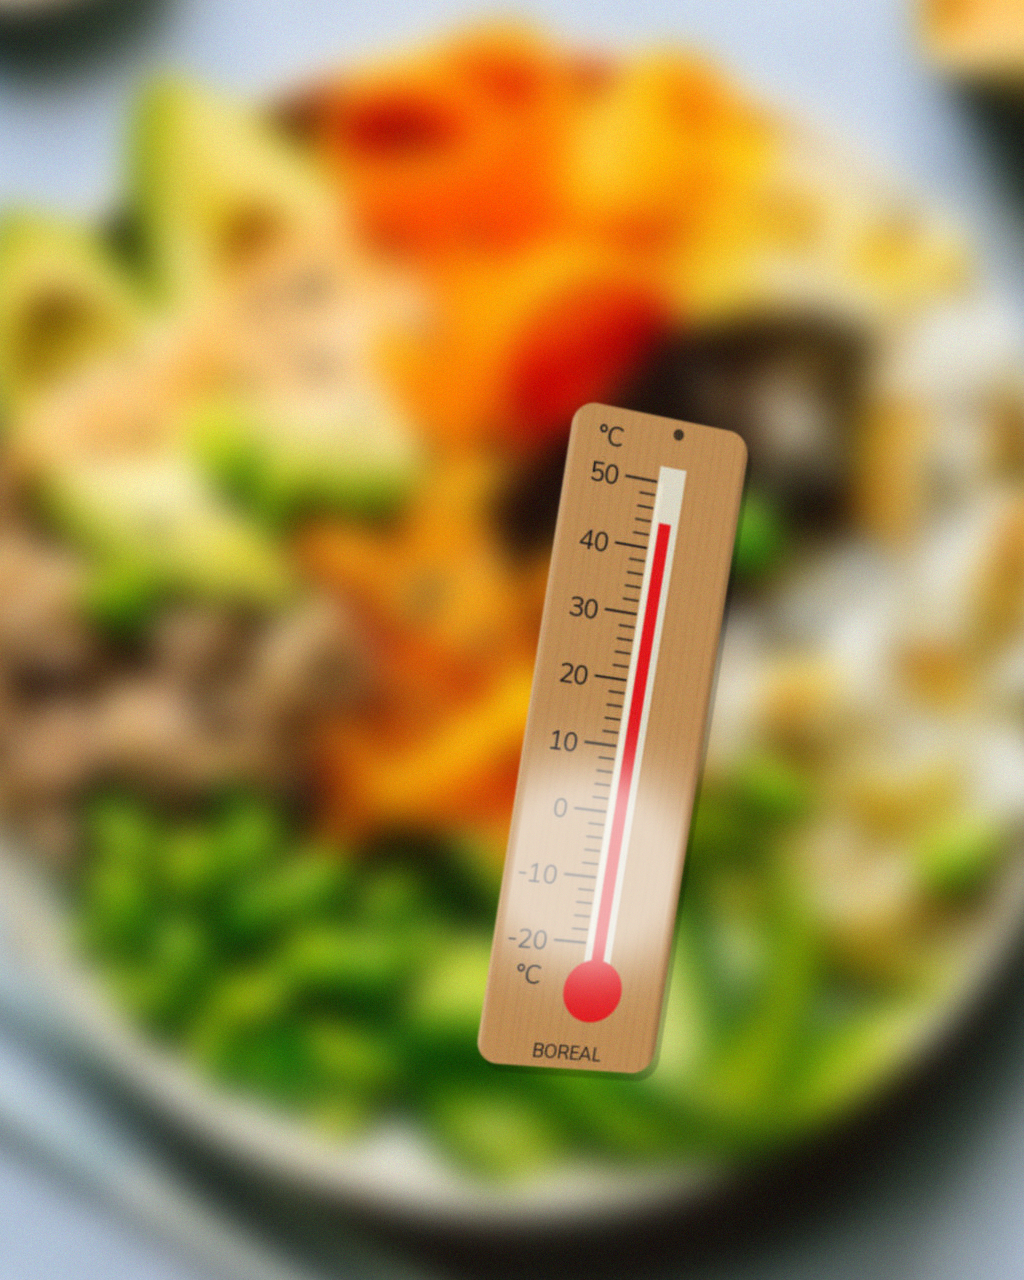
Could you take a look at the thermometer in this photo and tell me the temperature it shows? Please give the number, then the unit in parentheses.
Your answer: 44 (°C)
